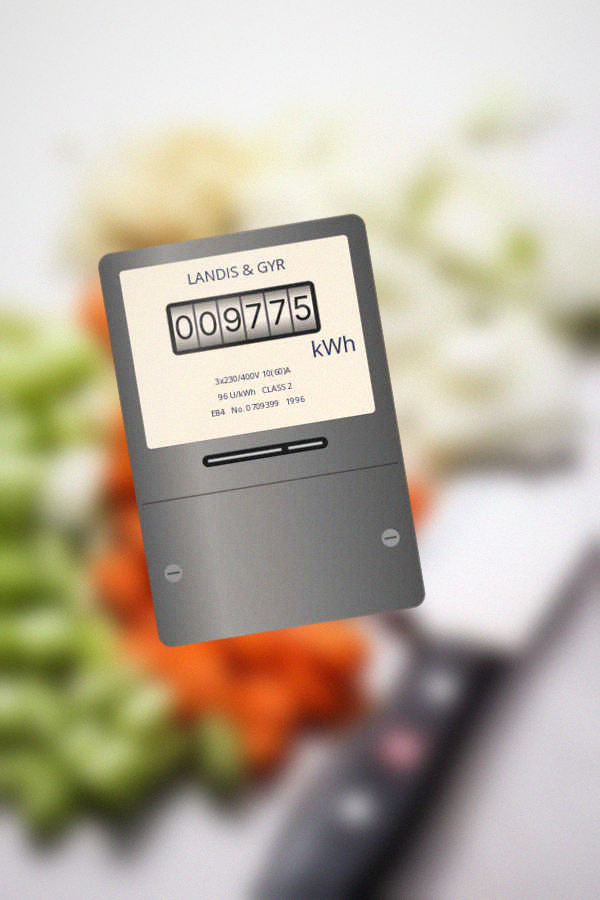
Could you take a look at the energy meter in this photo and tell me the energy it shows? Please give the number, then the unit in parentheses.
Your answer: 9775 (kWh)
